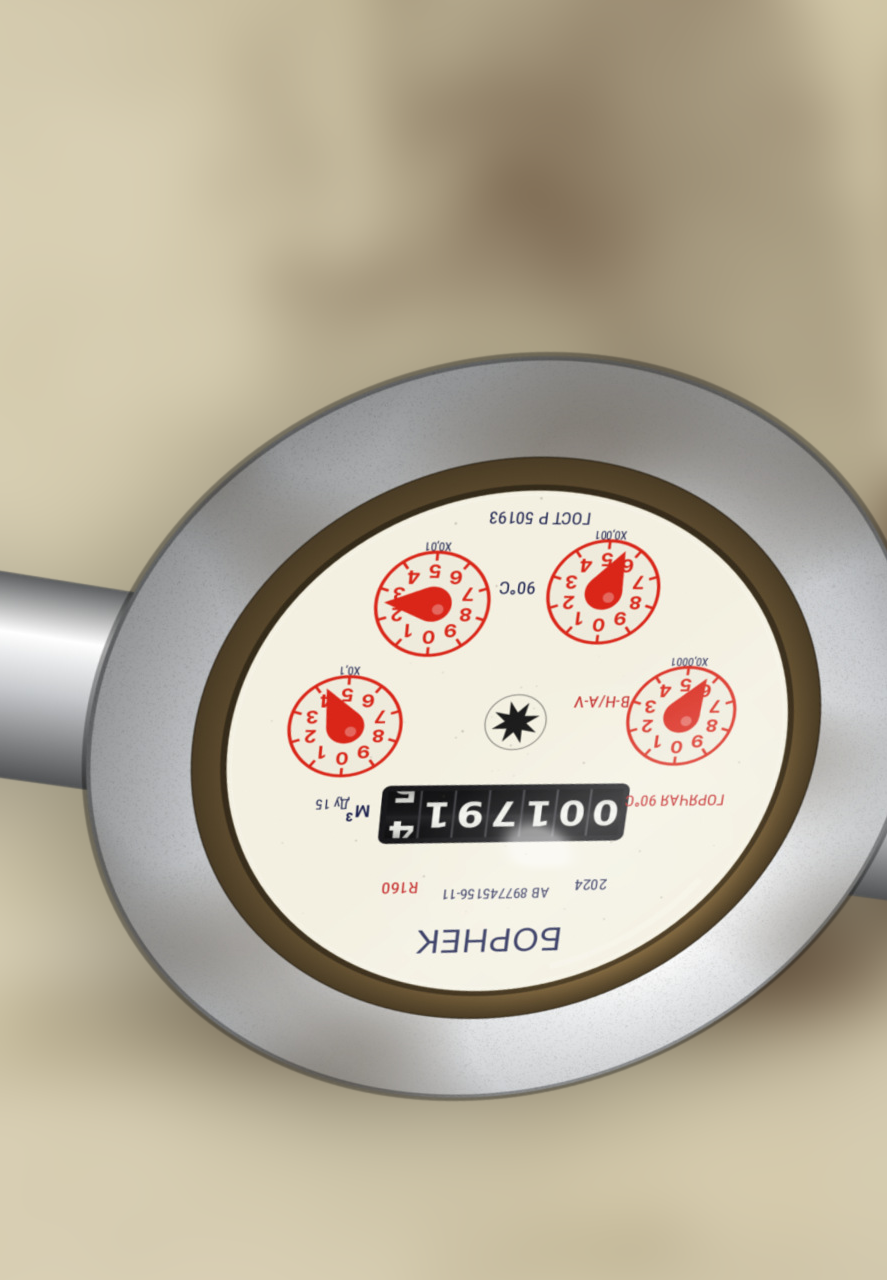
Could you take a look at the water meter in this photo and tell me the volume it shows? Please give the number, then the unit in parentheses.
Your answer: 17914.4255 (m³)
